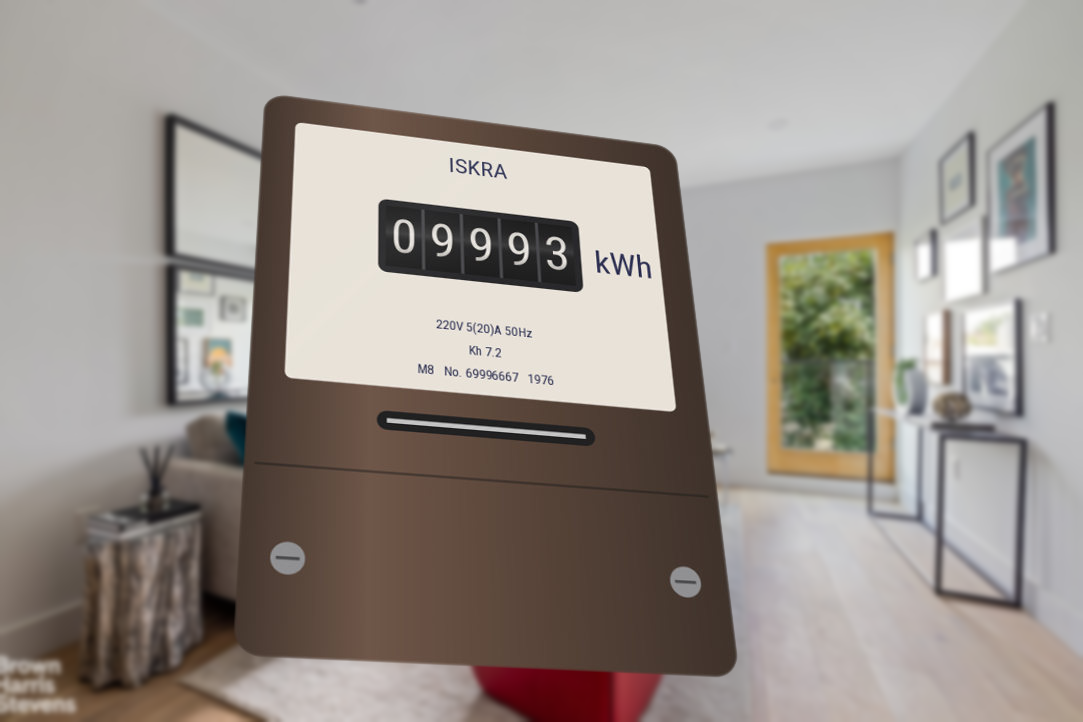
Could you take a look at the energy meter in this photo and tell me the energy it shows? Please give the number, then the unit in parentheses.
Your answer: 9993 (kWh)
